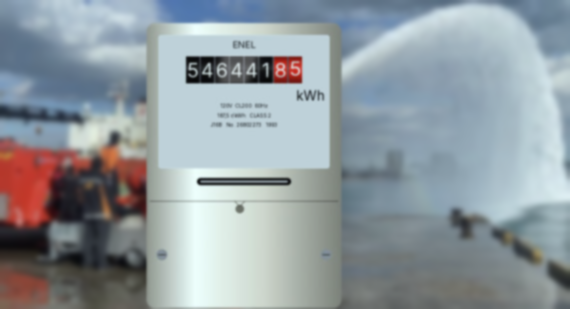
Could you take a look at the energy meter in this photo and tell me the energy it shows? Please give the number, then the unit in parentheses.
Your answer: 546441.85 (kWh)
